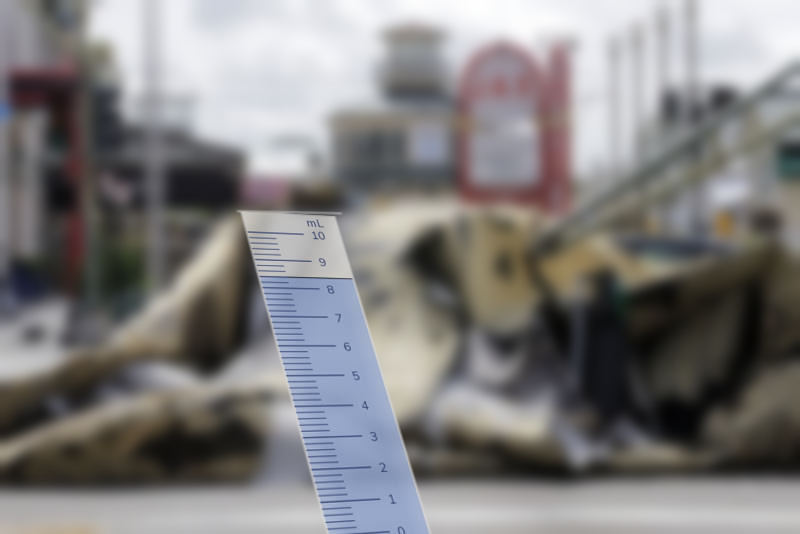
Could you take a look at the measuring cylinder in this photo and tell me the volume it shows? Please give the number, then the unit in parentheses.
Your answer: 8.4 (mL)
